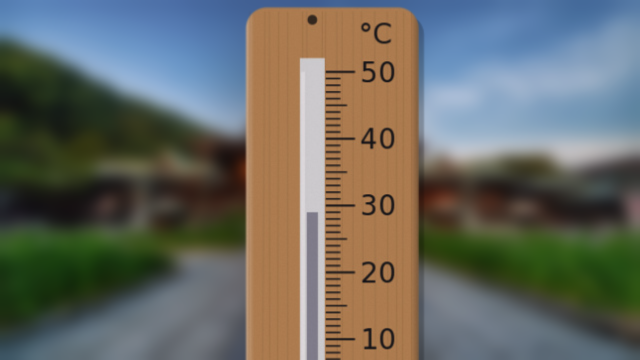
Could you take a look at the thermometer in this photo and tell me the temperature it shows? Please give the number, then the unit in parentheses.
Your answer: 29 (°C)
